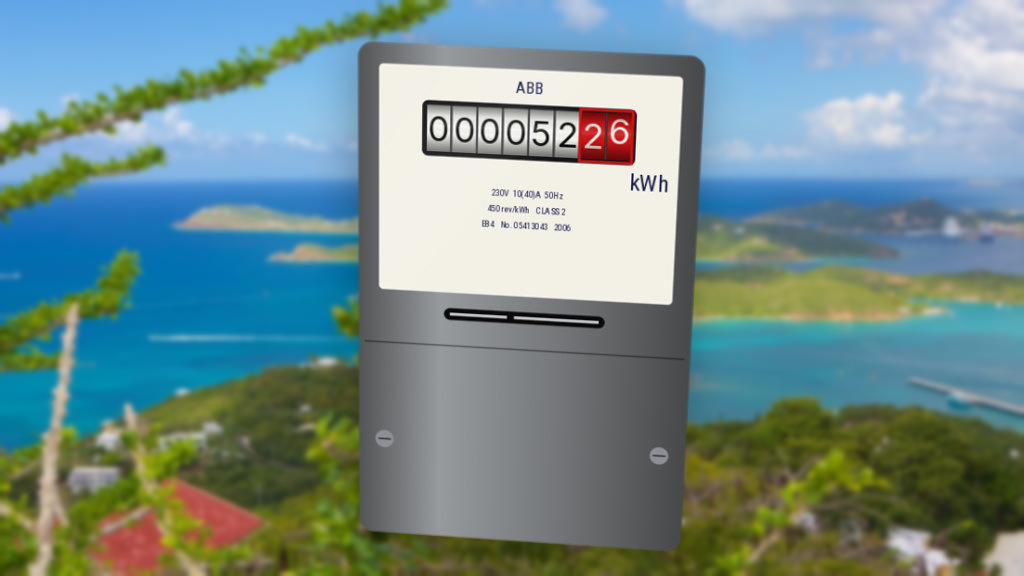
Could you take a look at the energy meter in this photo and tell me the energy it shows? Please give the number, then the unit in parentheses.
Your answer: 52.26 (kWh)
